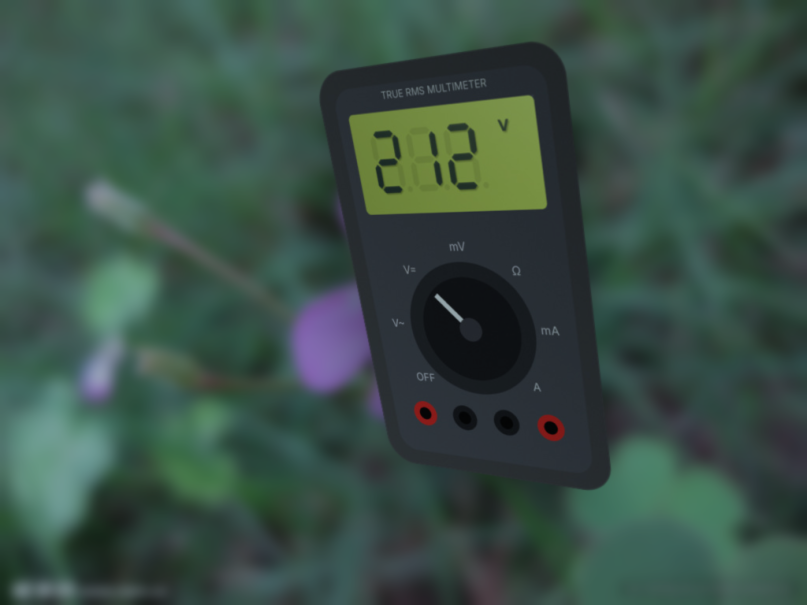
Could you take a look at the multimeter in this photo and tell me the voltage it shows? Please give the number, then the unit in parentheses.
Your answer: 212 (V)
